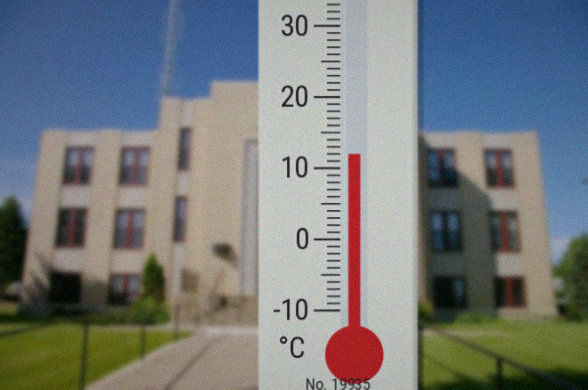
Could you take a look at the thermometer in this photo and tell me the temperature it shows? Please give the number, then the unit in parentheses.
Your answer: 12 (°C)
